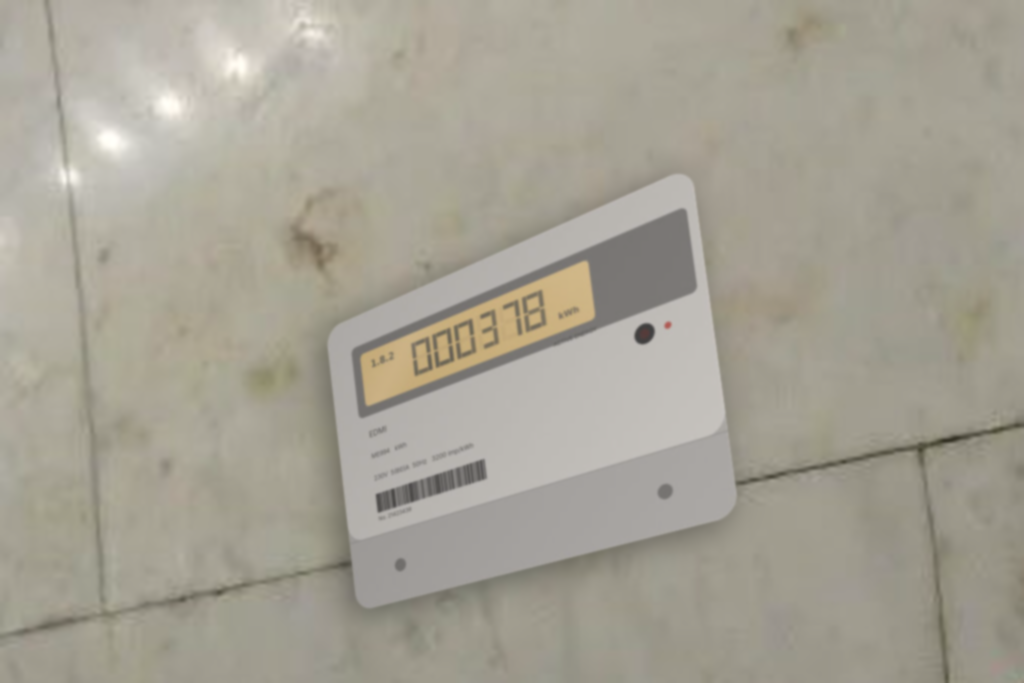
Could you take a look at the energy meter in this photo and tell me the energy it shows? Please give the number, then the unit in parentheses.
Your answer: 378 (kWh)
